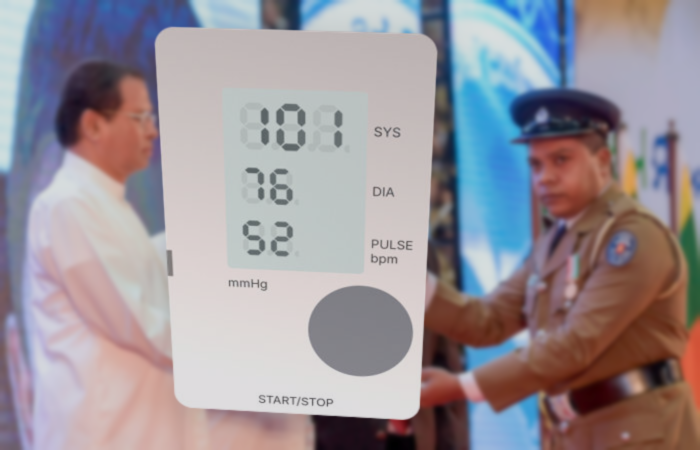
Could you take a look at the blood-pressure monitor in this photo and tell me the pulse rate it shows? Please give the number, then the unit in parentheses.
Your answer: 52 (bpm)
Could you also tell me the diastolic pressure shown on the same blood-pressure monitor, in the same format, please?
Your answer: 76 (mmHg)
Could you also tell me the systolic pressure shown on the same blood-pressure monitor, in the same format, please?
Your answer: 101 (mmHg)
